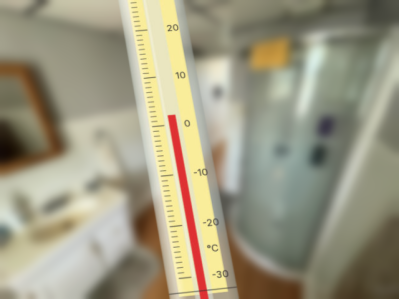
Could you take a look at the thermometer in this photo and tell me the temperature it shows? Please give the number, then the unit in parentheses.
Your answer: 2 (°C)
